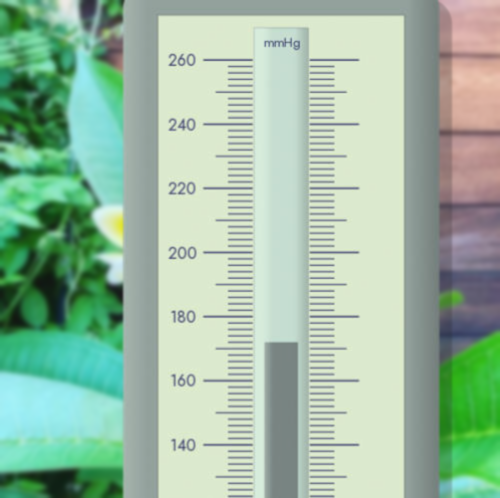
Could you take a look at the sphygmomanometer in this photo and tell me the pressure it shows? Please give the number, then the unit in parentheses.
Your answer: 172 (mmHg)
